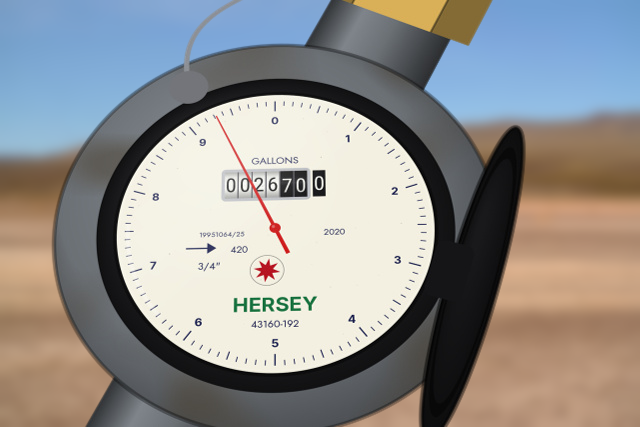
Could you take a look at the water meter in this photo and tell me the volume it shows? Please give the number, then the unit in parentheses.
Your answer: 26699.3 (gal)
